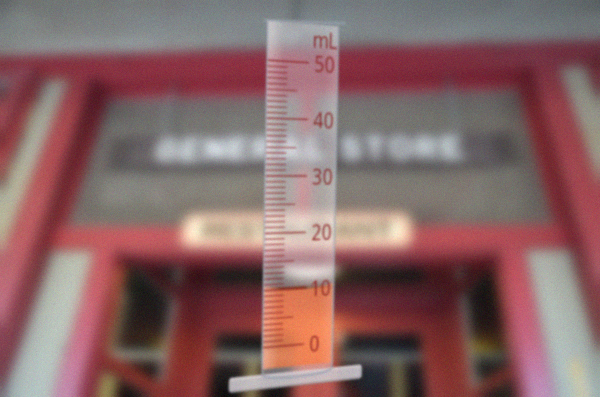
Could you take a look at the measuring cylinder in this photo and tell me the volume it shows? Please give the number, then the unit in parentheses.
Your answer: 10 (mL)
